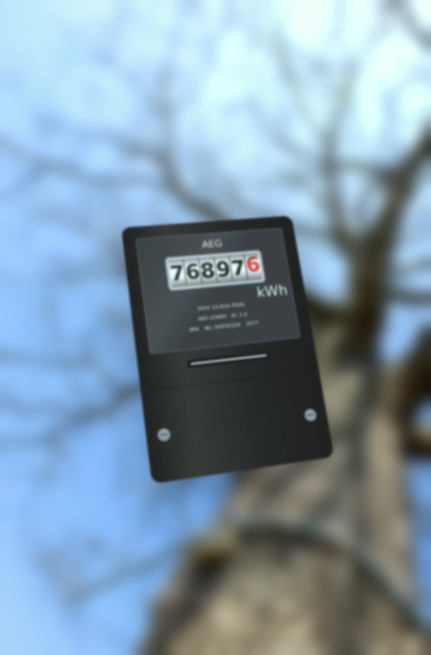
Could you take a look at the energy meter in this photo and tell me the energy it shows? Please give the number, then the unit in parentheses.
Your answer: 76897.6 (kWh)
